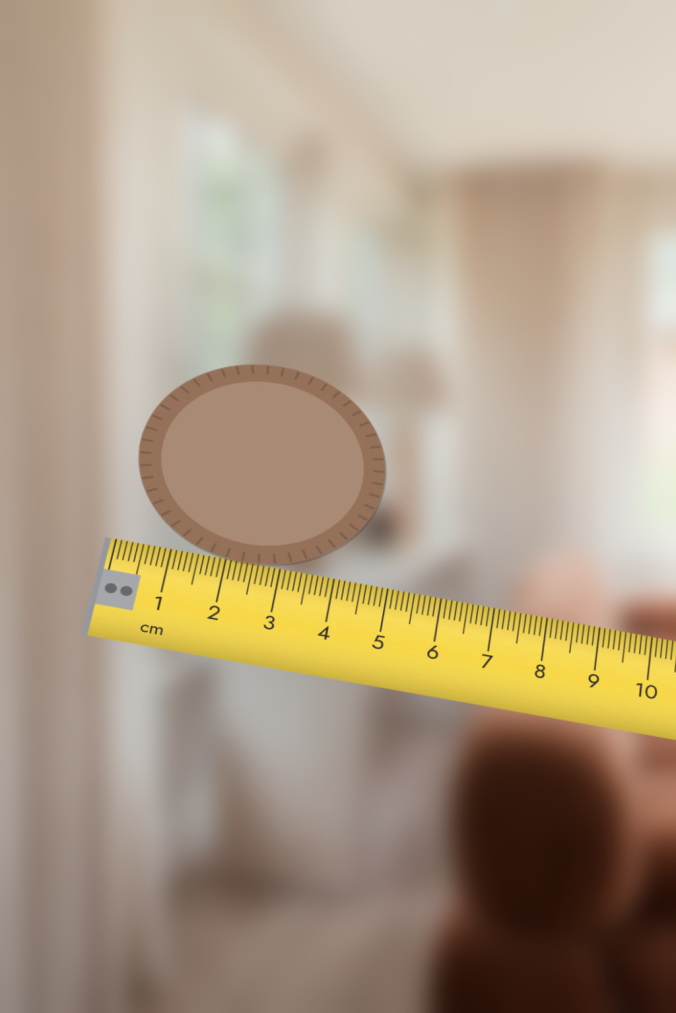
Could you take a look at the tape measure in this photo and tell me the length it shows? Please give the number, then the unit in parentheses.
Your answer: 4.6 (cm)
